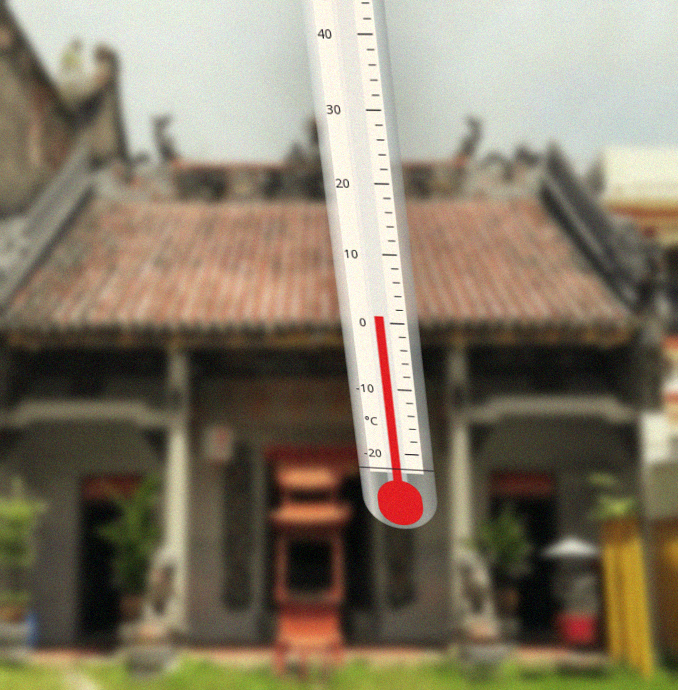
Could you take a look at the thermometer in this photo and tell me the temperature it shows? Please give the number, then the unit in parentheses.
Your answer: 1 (°C)
